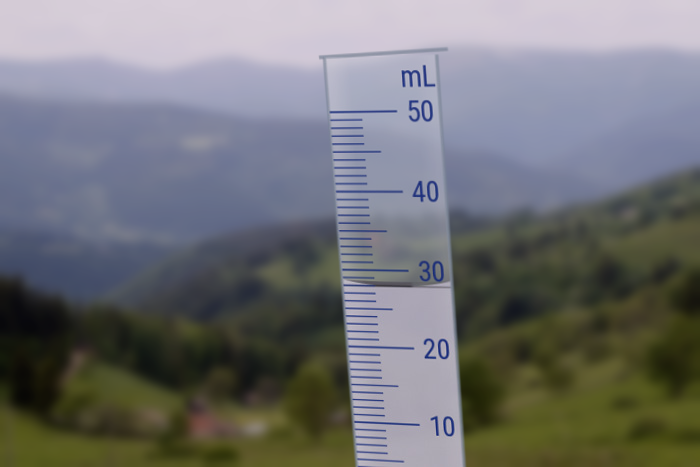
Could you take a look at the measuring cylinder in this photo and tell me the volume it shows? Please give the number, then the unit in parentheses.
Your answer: 28 (mL)
